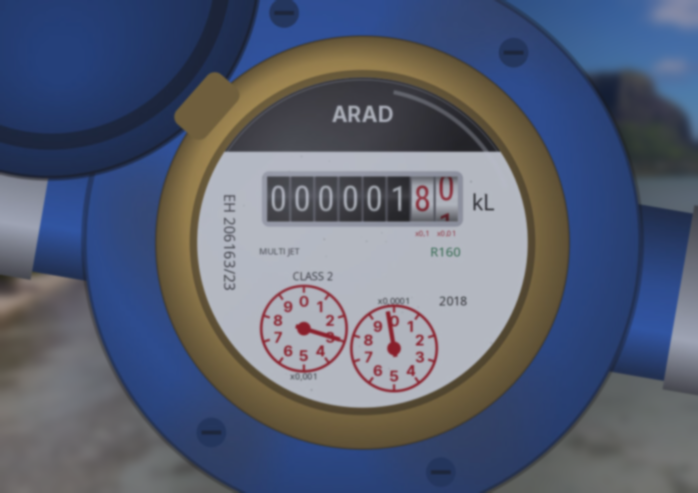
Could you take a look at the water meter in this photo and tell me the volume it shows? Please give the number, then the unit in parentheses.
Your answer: 1.8029 (kL)
